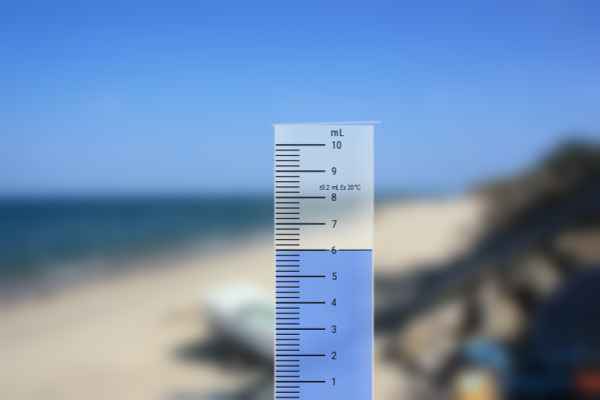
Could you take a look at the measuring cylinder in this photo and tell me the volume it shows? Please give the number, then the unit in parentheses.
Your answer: 6 (mL)
